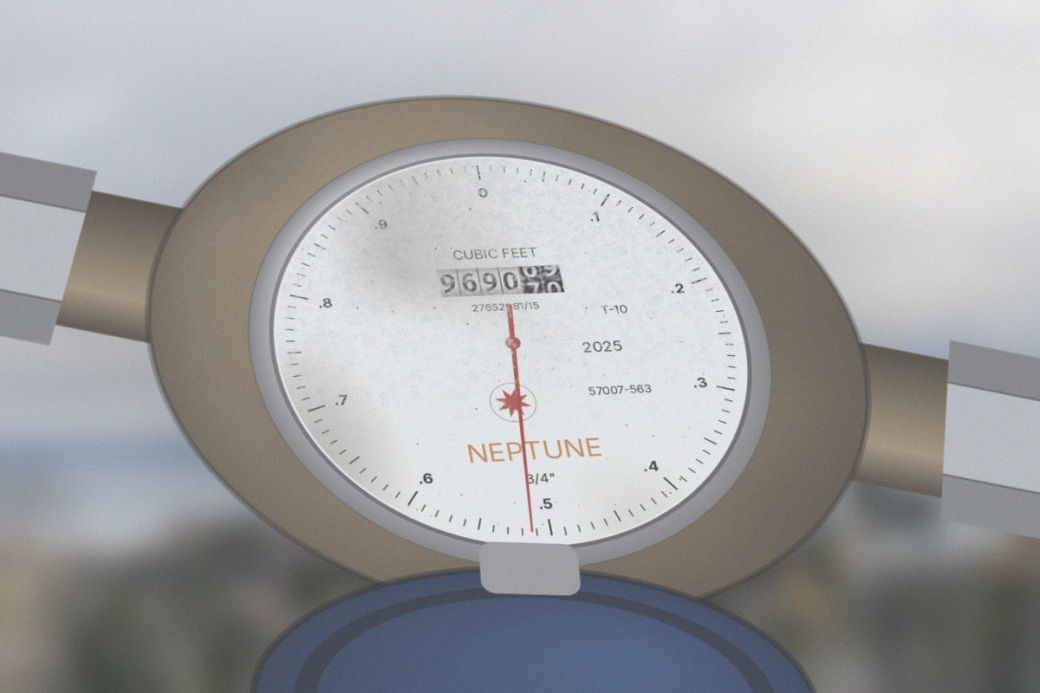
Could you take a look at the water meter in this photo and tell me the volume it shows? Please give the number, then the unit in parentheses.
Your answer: 969069.51 (ft³)
